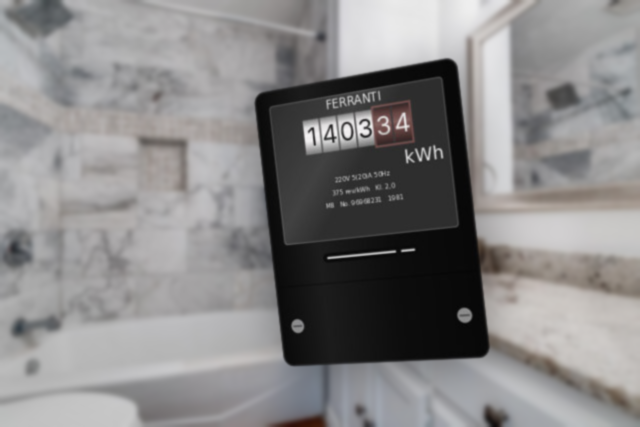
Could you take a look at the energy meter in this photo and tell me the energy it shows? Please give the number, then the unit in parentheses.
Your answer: 1403.34 (kWh)
